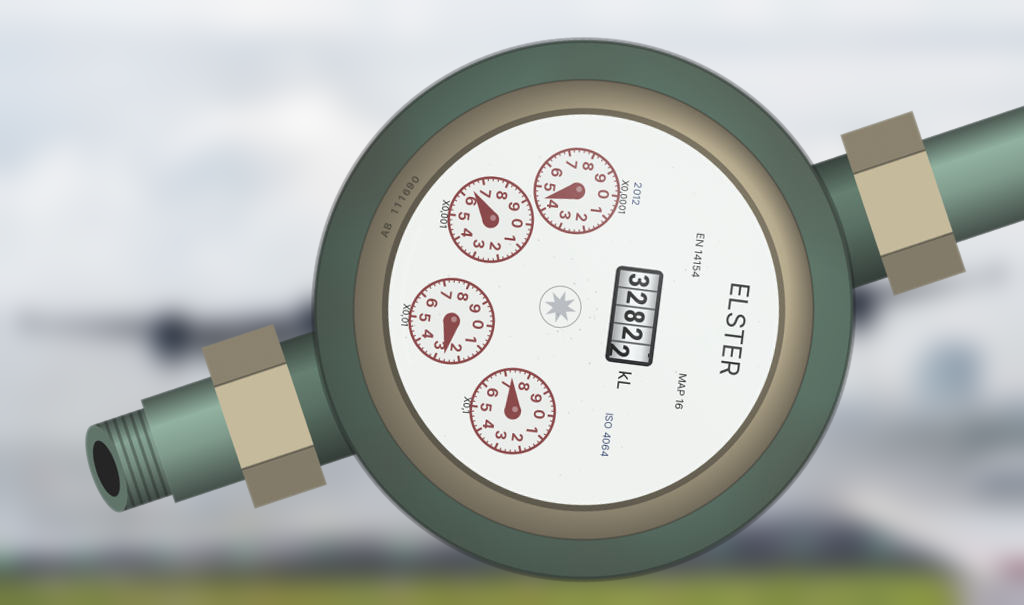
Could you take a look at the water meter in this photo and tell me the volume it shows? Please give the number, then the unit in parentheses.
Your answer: 32821.7264 (kL)
